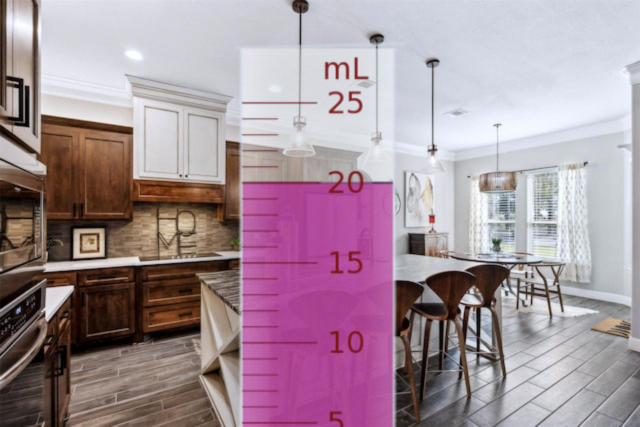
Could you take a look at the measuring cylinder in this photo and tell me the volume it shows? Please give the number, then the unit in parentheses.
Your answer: 20 (mL)
